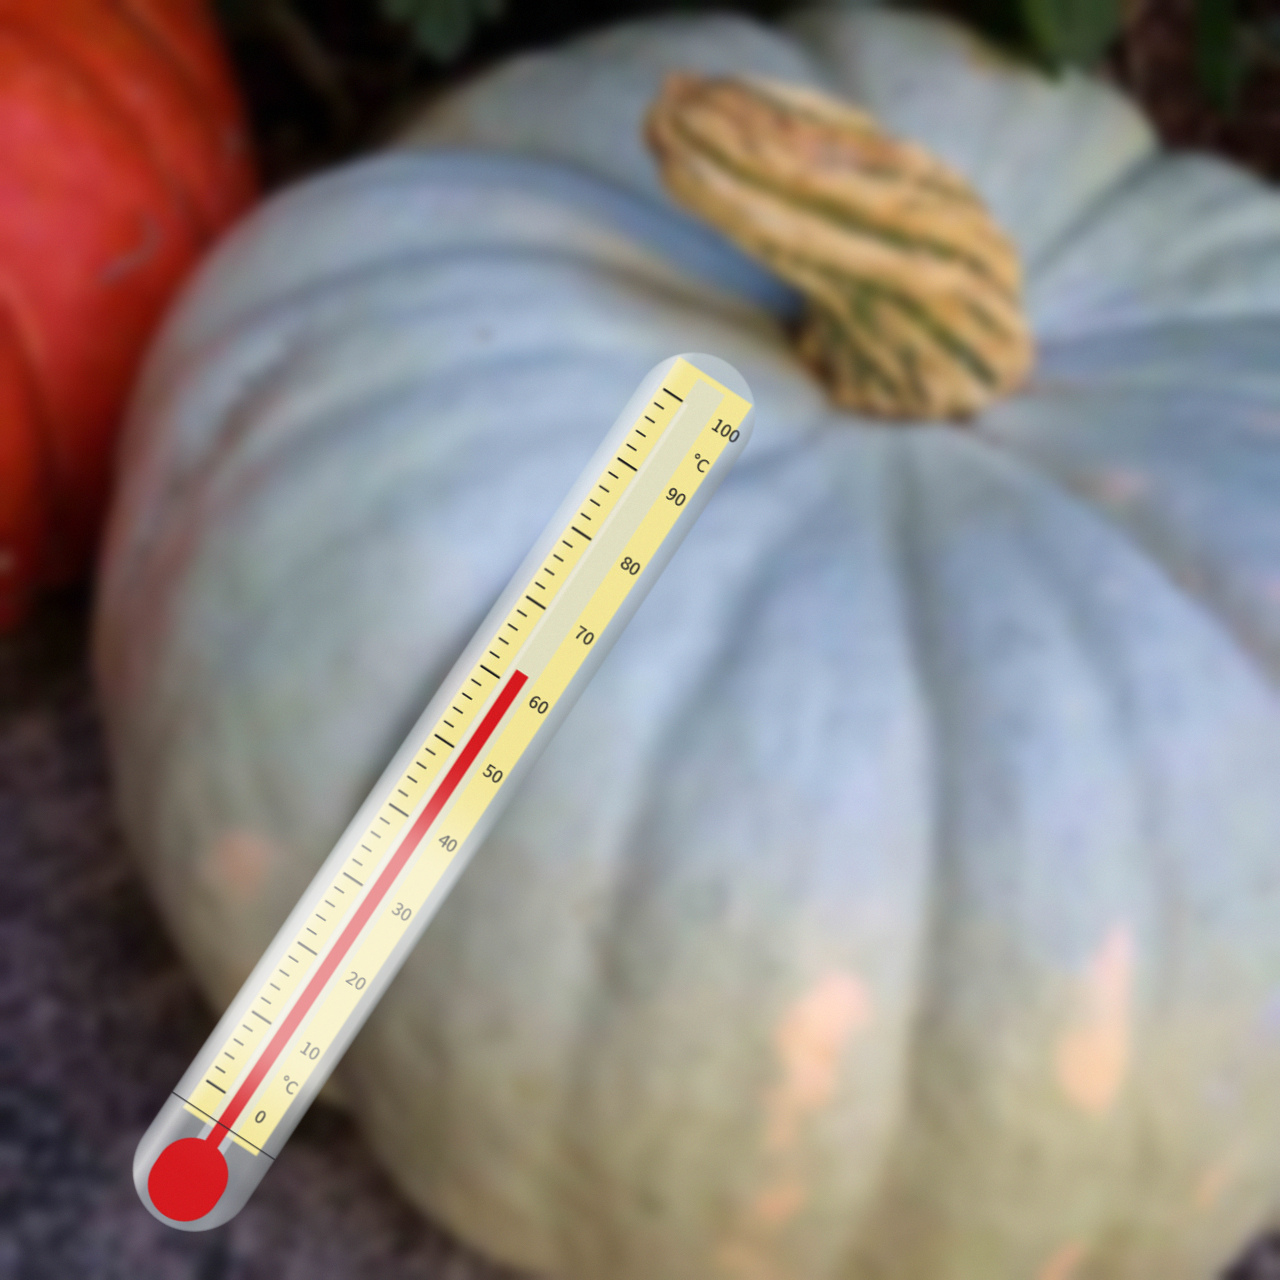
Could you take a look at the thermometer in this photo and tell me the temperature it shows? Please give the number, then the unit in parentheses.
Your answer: 62 (°C)
